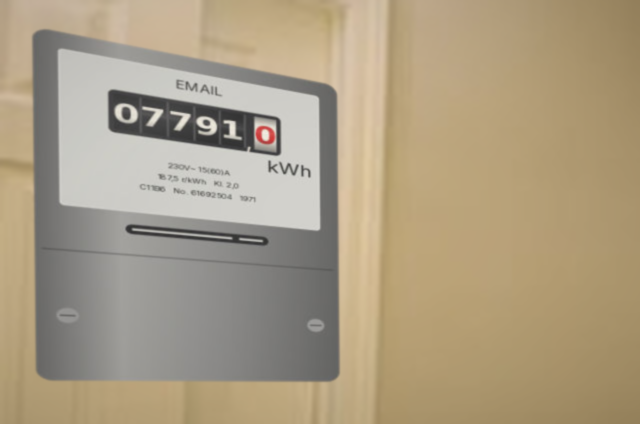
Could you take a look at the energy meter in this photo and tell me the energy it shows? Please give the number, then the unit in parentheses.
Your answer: 7791.0 (kWh)
